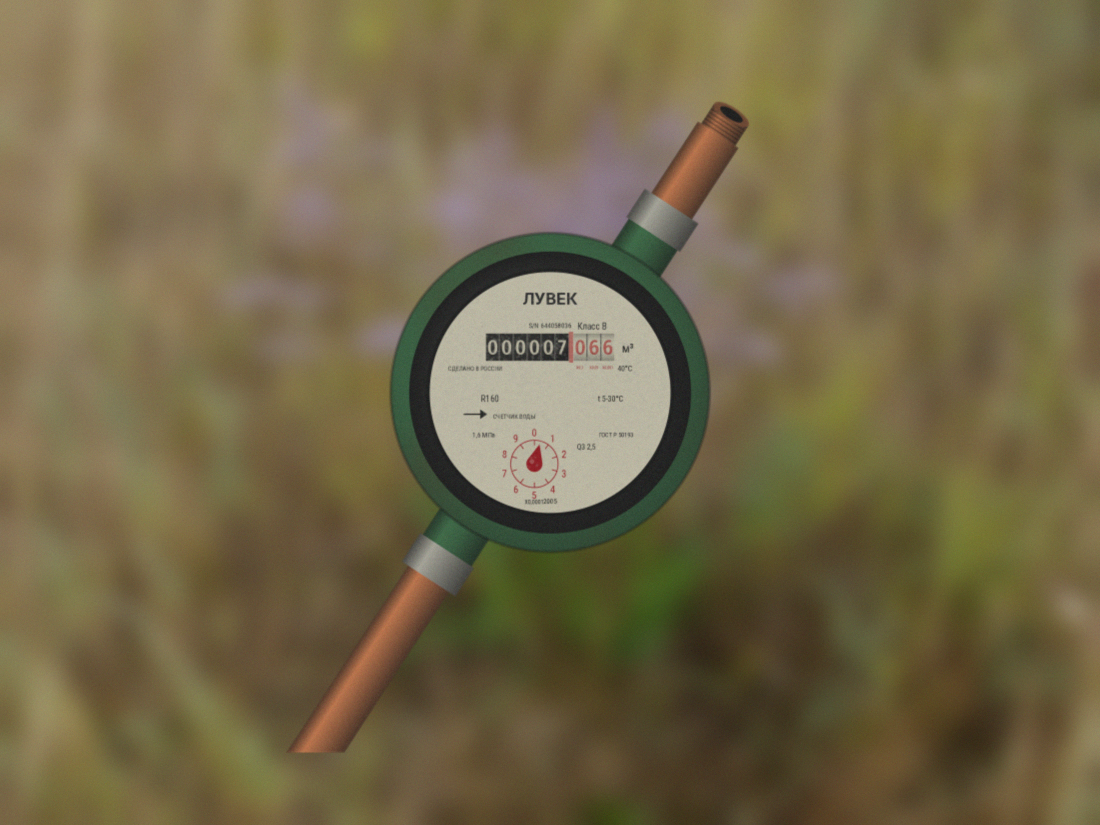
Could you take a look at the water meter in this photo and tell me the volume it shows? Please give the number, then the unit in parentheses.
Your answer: 7.0660 (m³)
